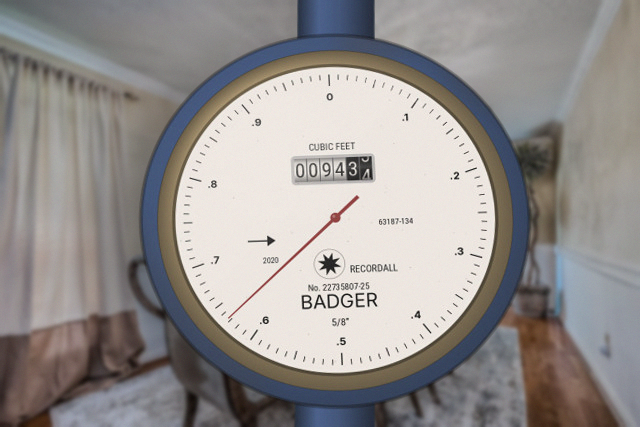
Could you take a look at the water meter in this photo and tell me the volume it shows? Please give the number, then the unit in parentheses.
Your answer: 9433.63 (ft³)
